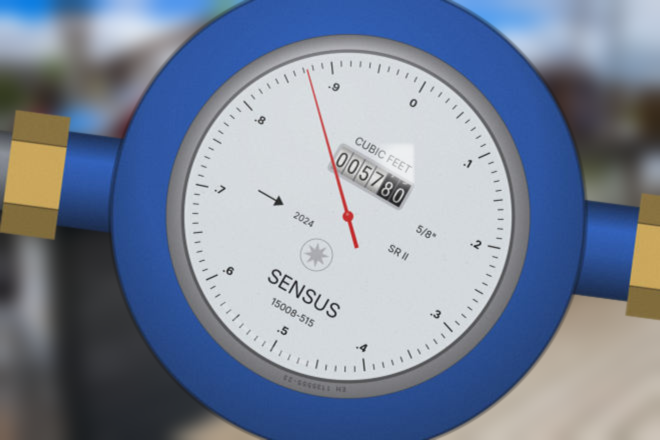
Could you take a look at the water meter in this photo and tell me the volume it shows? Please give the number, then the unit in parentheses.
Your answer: 5779.87 (ft³)
